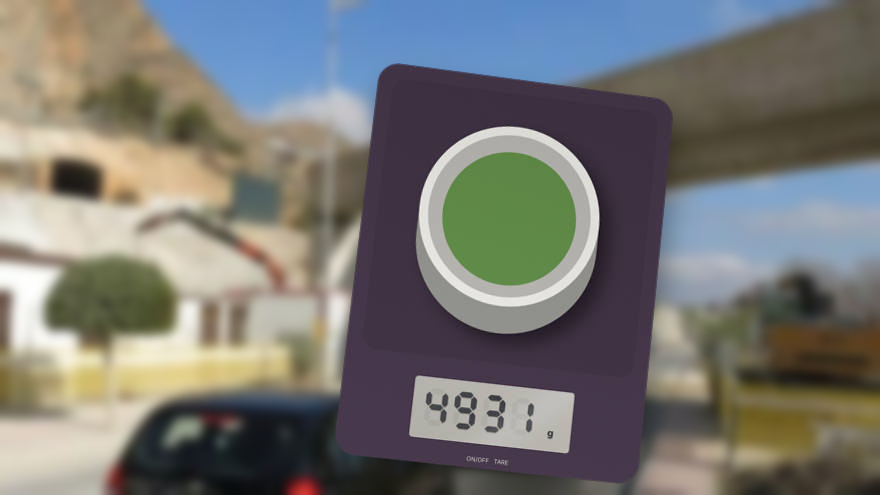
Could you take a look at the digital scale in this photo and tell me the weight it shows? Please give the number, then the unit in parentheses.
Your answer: 4931 (g)
